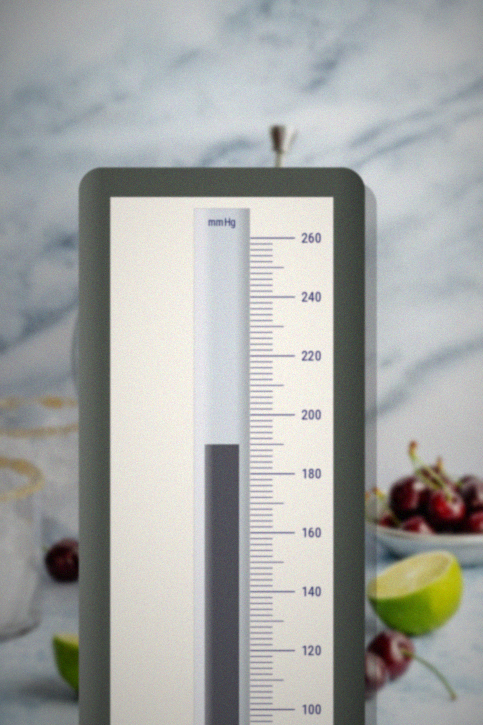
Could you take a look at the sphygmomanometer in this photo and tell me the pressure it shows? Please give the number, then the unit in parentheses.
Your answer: 190 (mmHg)
